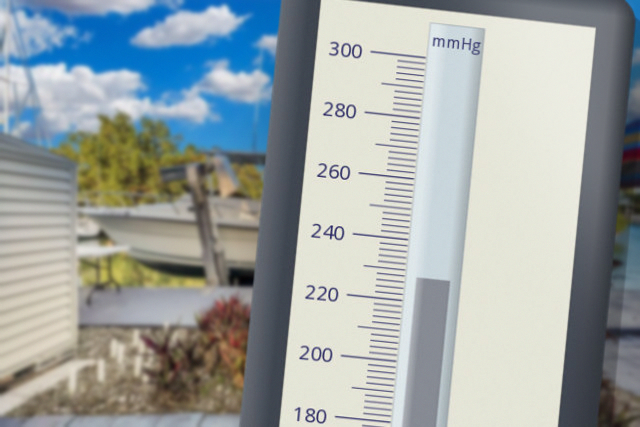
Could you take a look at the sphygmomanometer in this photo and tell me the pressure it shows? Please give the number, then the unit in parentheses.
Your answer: 228 (mmHg)
